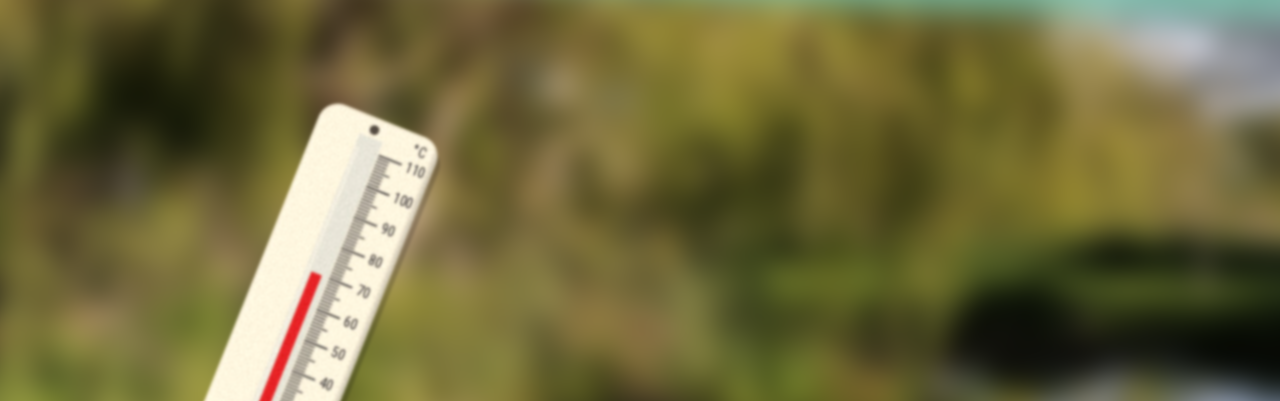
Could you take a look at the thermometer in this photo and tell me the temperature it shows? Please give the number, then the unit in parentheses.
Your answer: 70 (°C)
